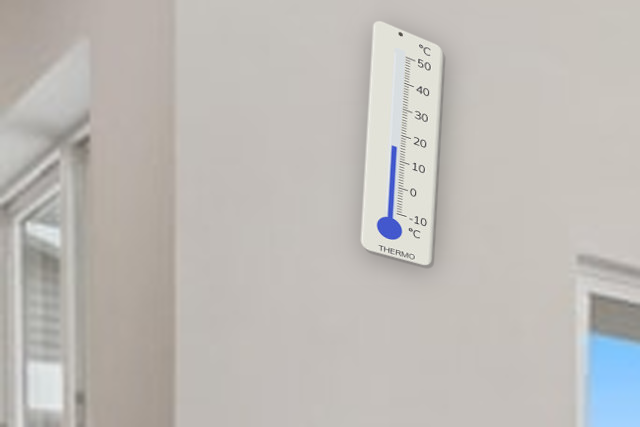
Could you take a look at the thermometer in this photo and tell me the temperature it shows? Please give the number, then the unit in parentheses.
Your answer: 15 (°C)
